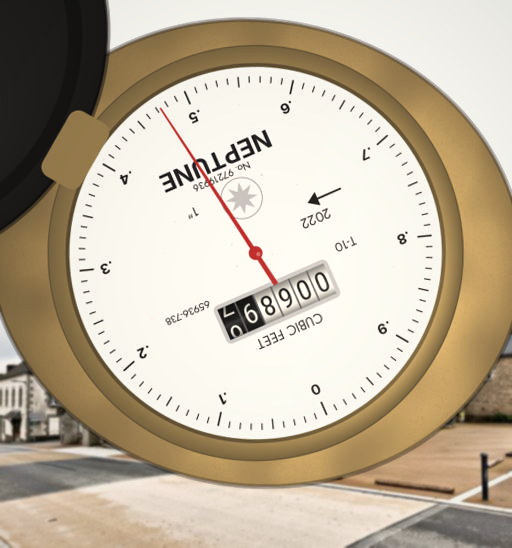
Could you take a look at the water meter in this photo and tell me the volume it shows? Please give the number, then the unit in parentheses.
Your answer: 6896.47 (ft³)
